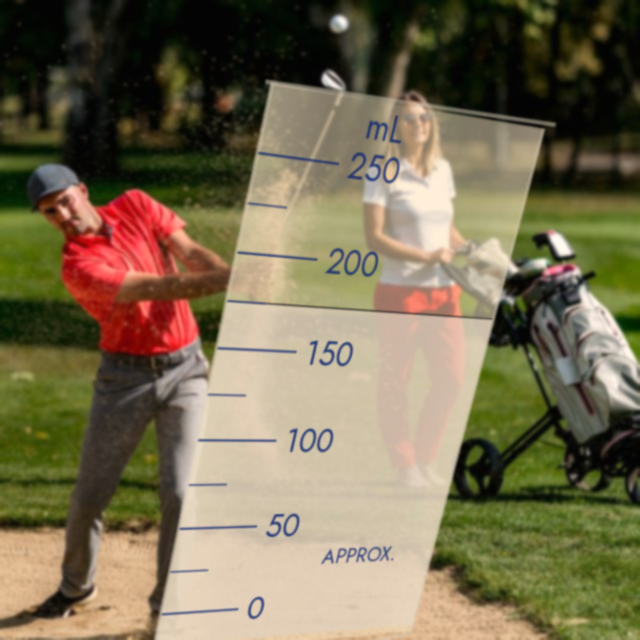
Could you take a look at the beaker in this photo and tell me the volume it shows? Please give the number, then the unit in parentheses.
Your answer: 175 (mL)
